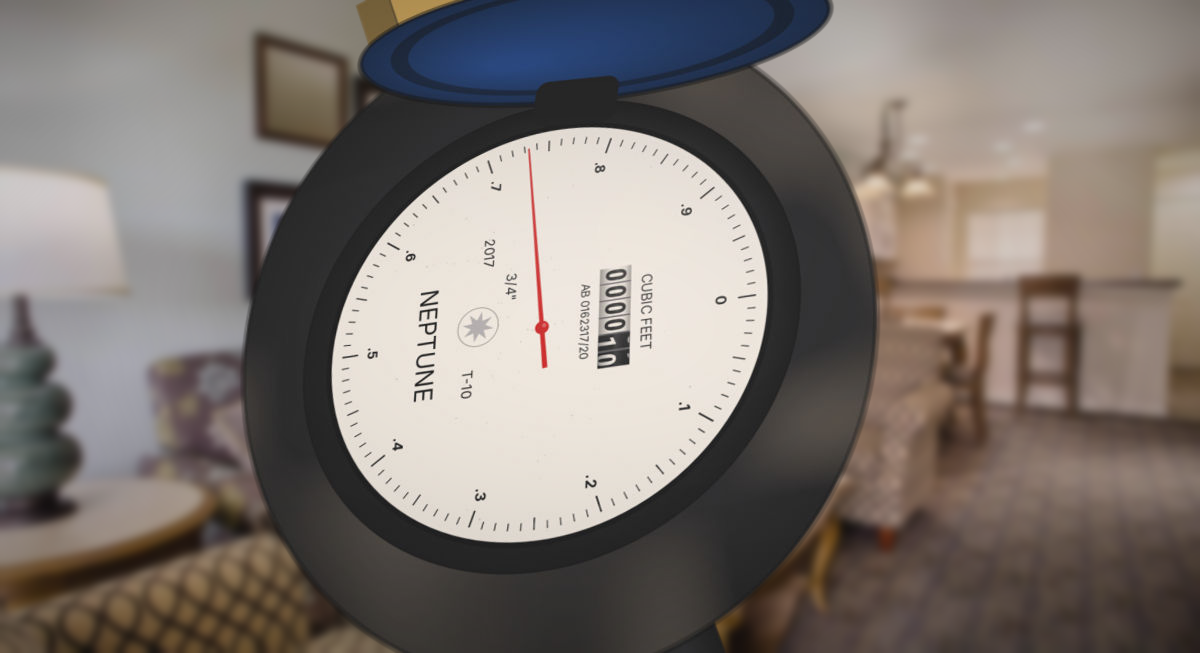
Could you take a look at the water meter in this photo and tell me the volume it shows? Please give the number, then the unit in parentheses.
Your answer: 9.73 (ft³)
